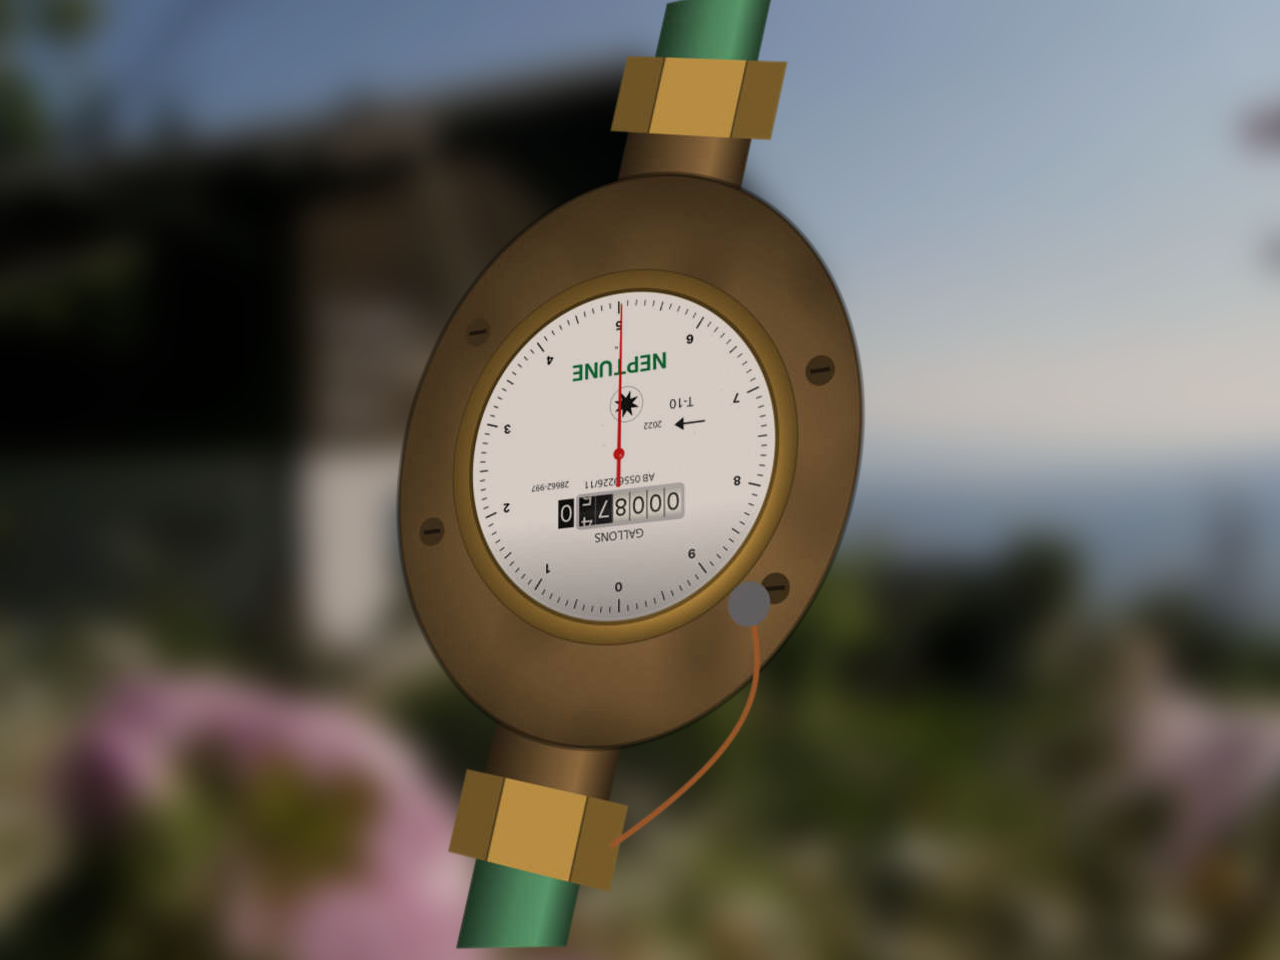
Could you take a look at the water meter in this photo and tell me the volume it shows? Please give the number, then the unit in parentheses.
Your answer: 8745.0 (gal)
